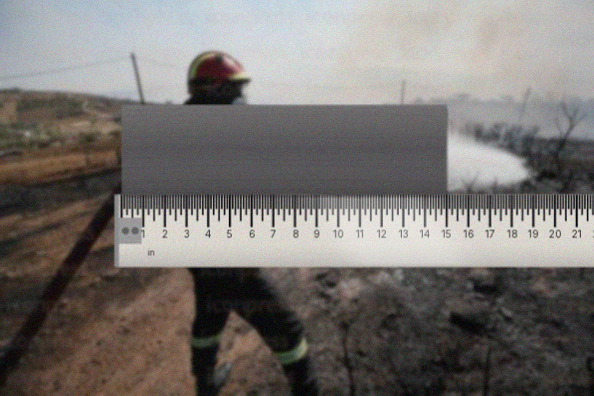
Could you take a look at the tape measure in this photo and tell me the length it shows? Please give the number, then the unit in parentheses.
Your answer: 15 (in)
